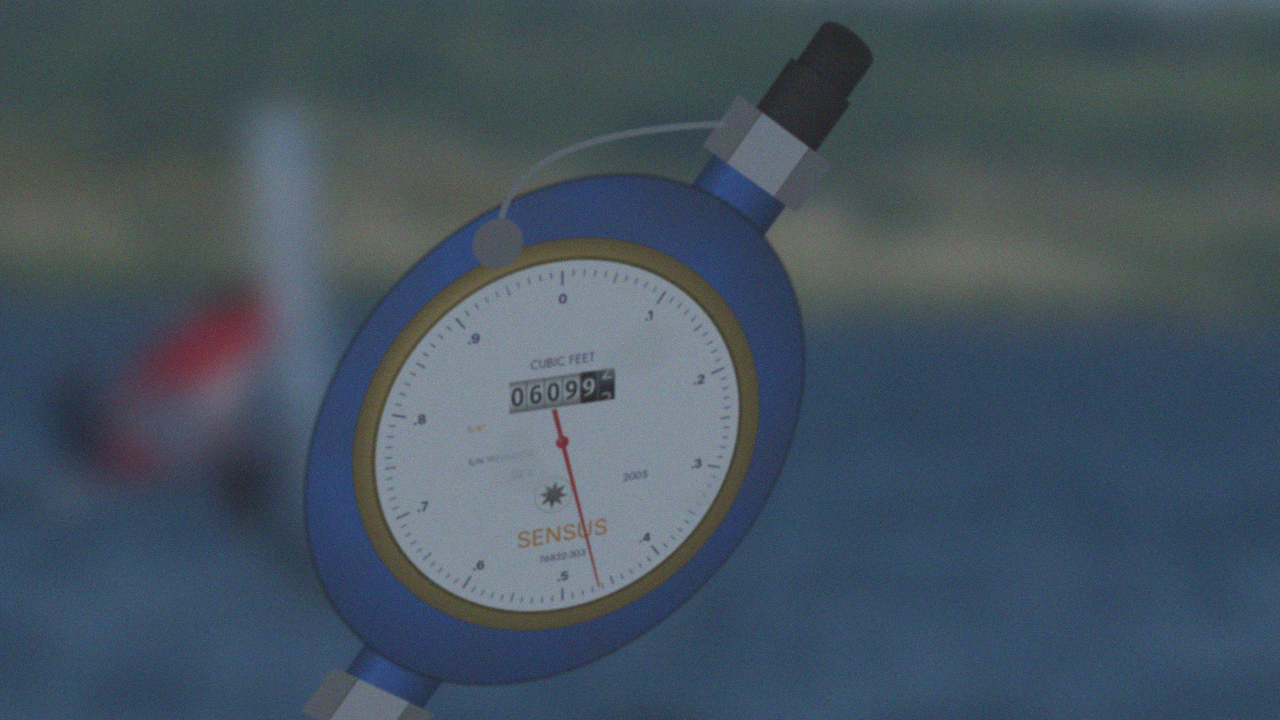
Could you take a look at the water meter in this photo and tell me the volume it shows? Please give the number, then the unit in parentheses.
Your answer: 60992.46 (ft³)
